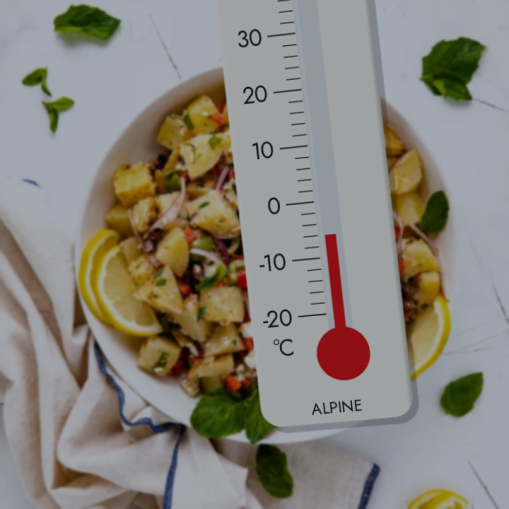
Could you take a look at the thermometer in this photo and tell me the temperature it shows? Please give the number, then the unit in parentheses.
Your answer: -6 (°C)
